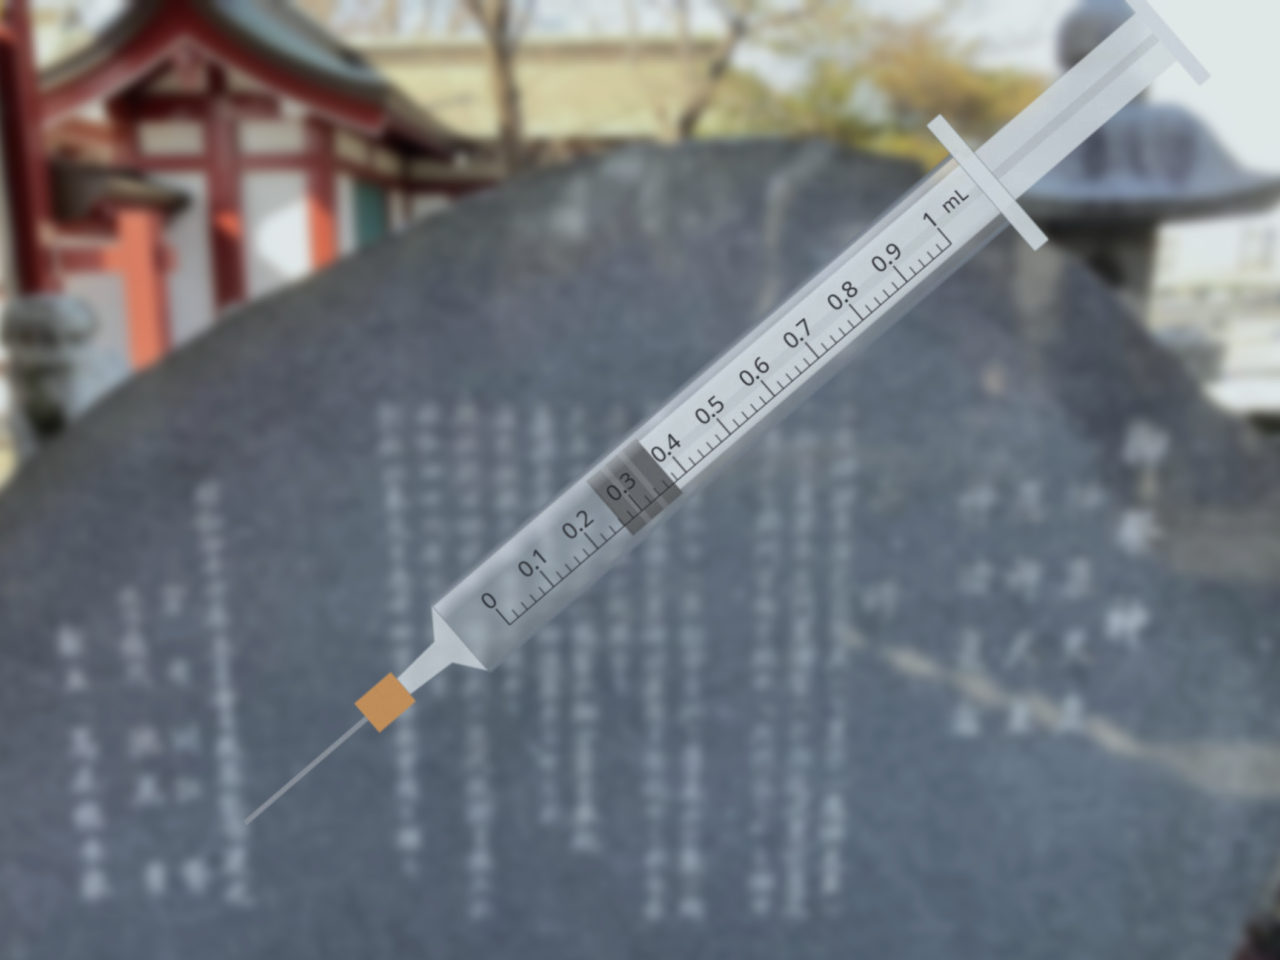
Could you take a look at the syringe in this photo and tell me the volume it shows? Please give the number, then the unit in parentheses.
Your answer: 0.26 (mL)
